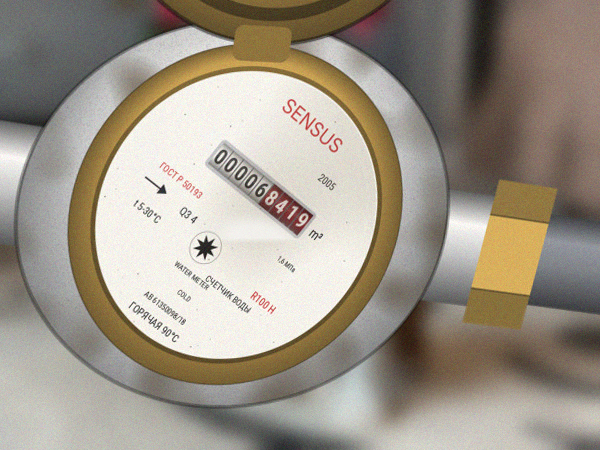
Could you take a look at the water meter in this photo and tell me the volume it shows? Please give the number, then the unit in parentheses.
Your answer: 6.8419 (m³)
